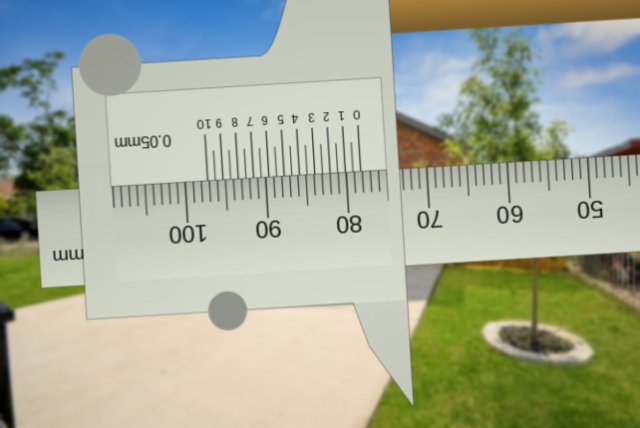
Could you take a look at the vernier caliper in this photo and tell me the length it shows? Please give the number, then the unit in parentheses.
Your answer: 78.2 (mm)
